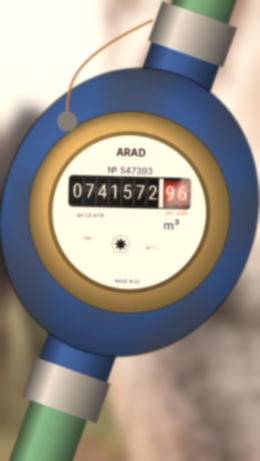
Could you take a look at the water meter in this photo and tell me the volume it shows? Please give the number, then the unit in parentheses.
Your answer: 741572.96 (m³)
